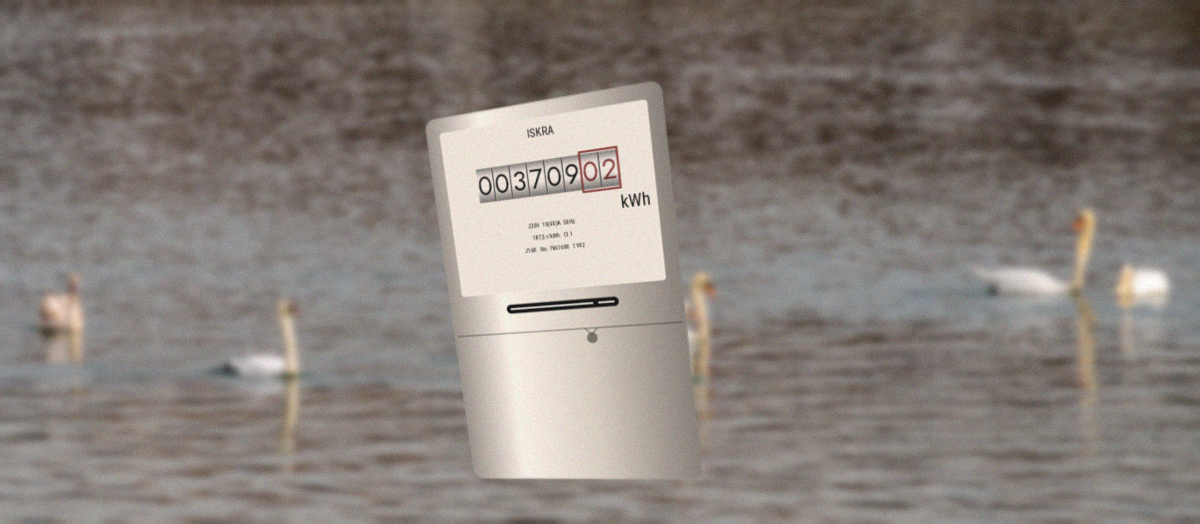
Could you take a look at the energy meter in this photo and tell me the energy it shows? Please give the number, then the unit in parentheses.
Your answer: 3709.02 (kWh)
